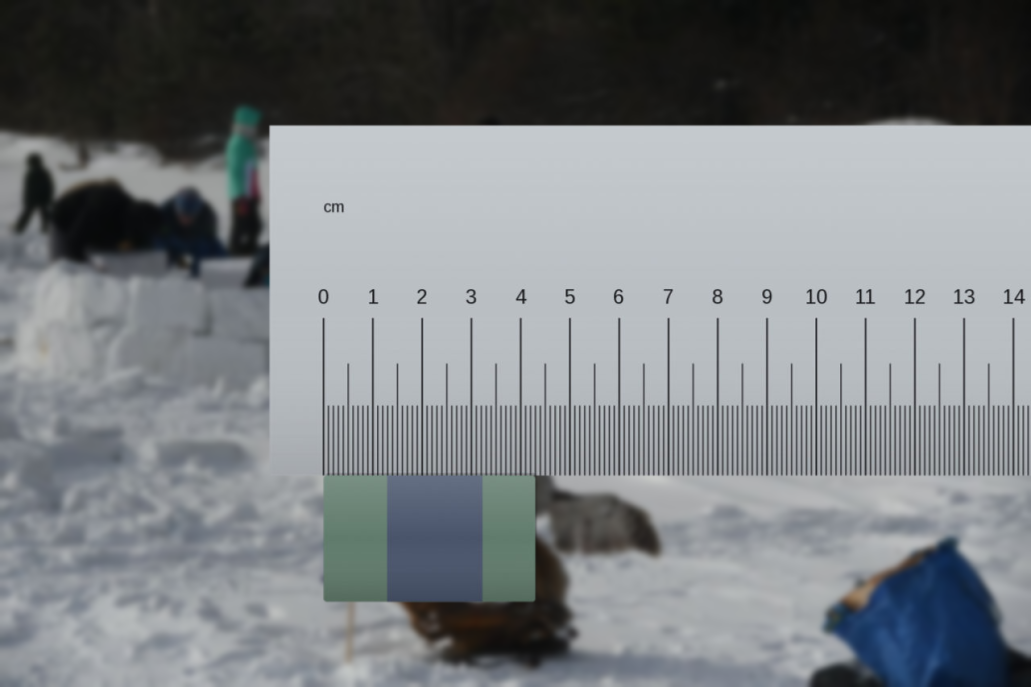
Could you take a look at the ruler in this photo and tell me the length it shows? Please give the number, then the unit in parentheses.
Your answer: 4.3 (cm)
